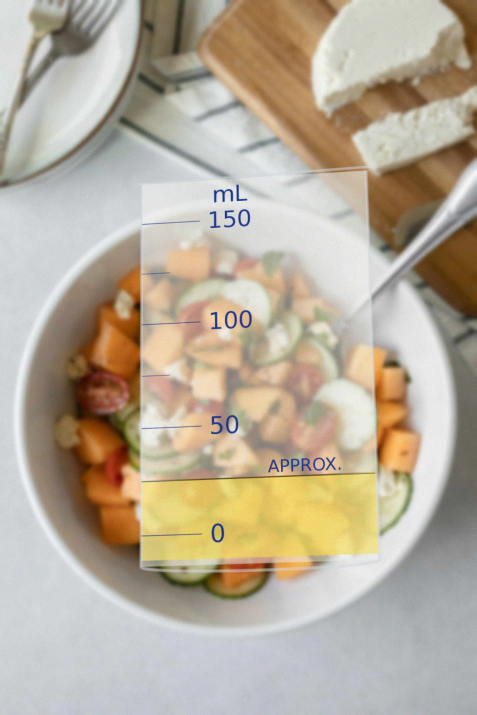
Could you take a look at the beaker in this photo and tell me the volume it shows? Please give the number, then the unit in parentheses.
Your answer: 25 (mL)
